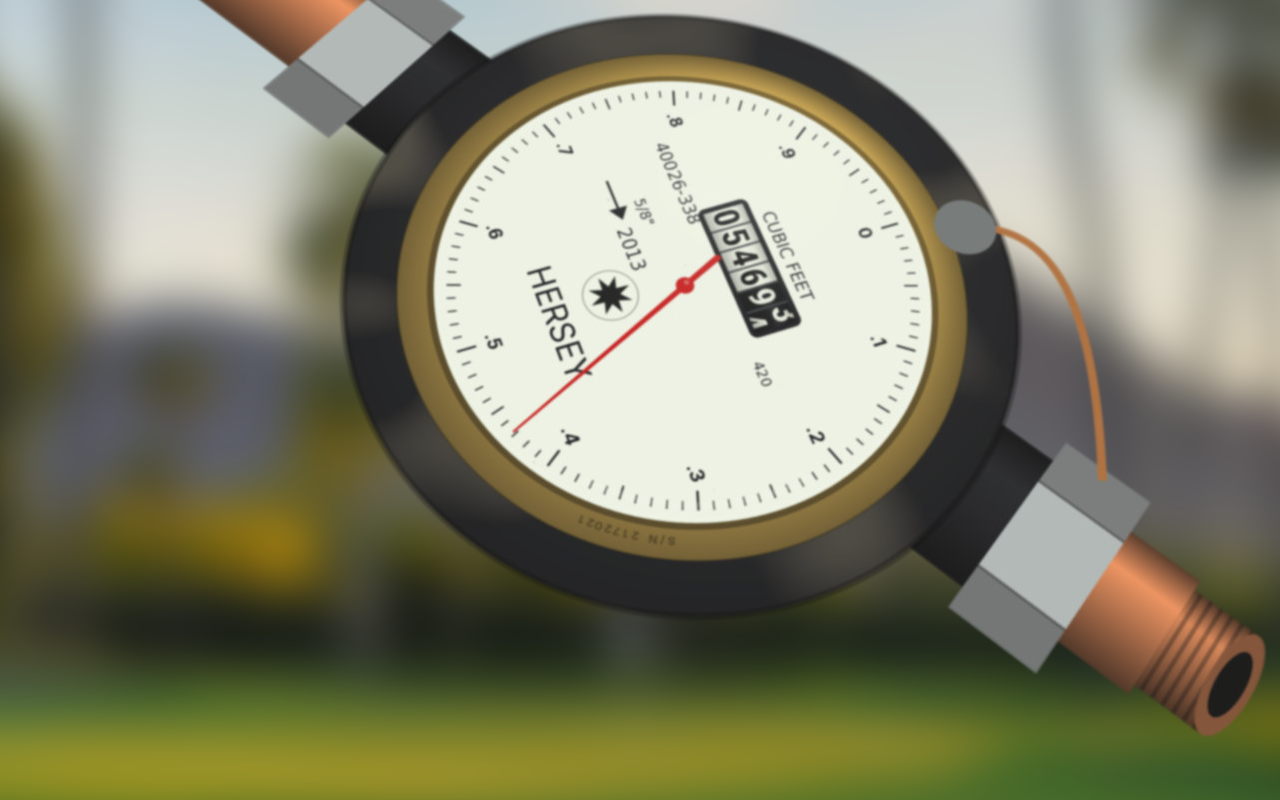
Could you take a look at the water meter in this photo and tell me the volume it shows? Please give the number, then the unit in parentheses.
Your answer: 54693.43 (ft³)
